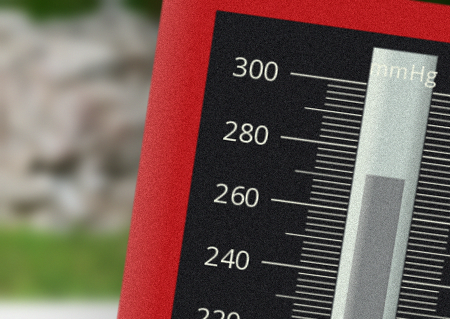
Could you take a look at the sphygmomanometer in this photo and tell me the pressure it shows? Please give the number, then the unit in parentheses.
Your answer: 272 (mmHg)
